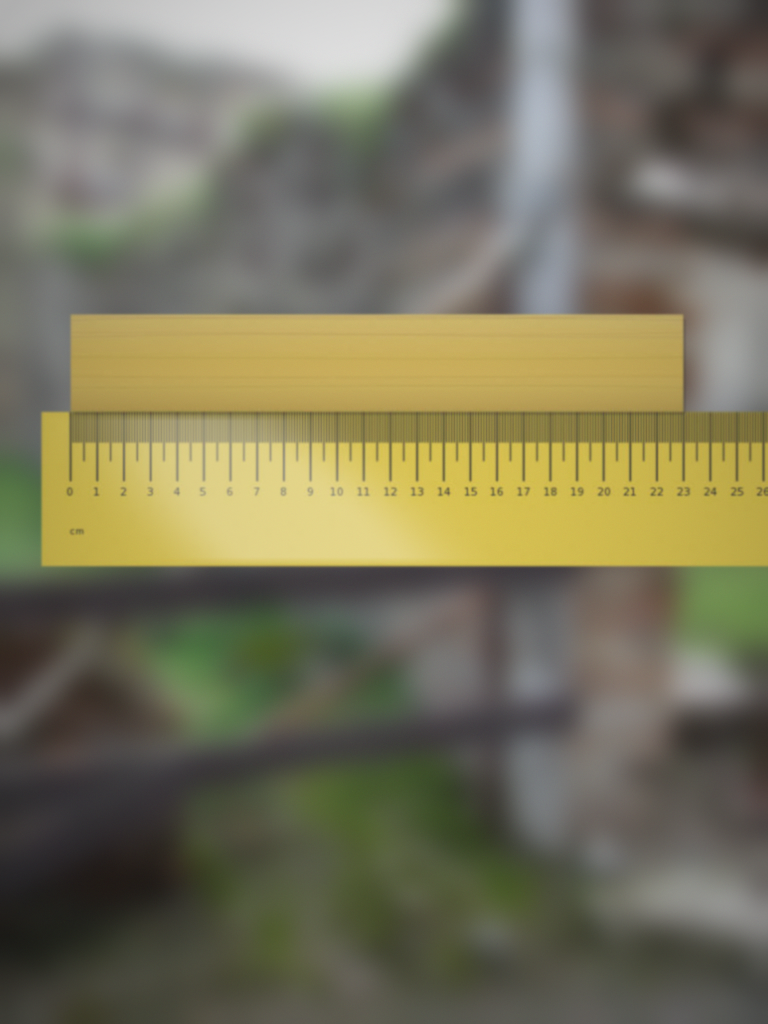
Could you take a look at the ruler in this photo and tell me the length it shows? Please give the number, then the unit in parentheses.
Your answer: 23 (cm)
